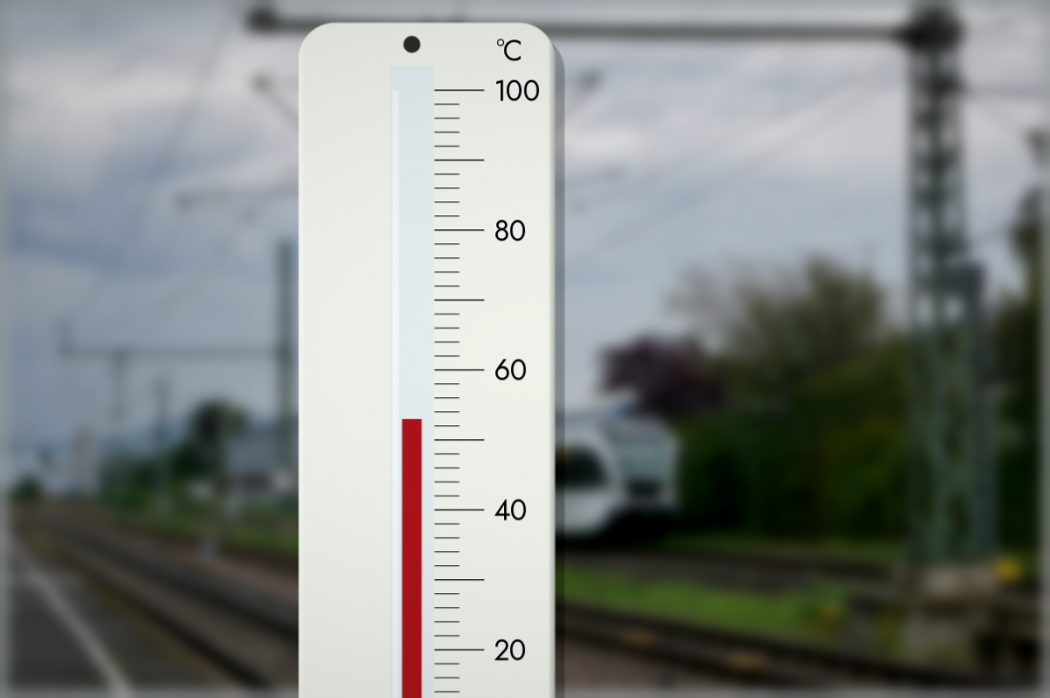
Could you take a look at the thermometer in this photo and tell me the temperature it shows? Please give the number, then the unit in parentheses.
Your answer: 53 (°C)
